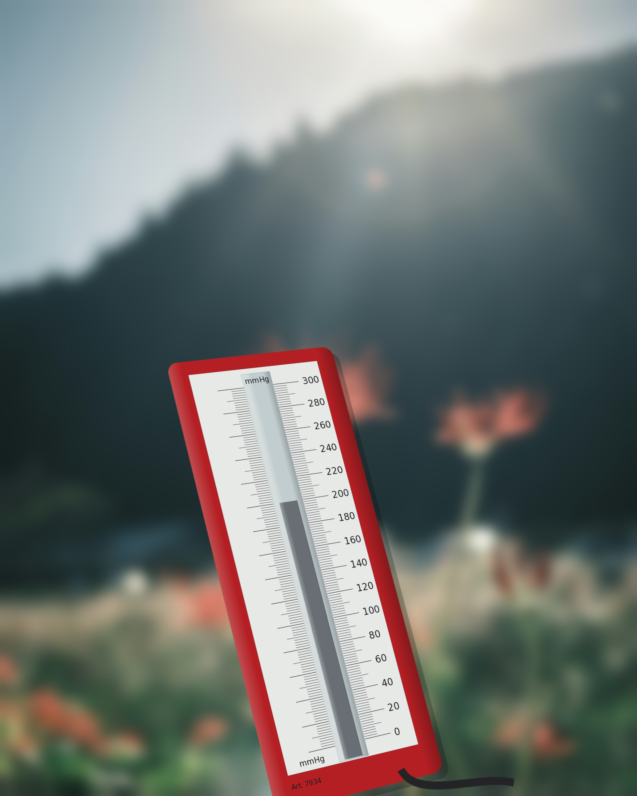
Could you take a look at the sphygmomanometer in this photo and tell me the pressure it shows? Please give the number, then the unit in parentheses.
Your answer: 200 (mmHg)
